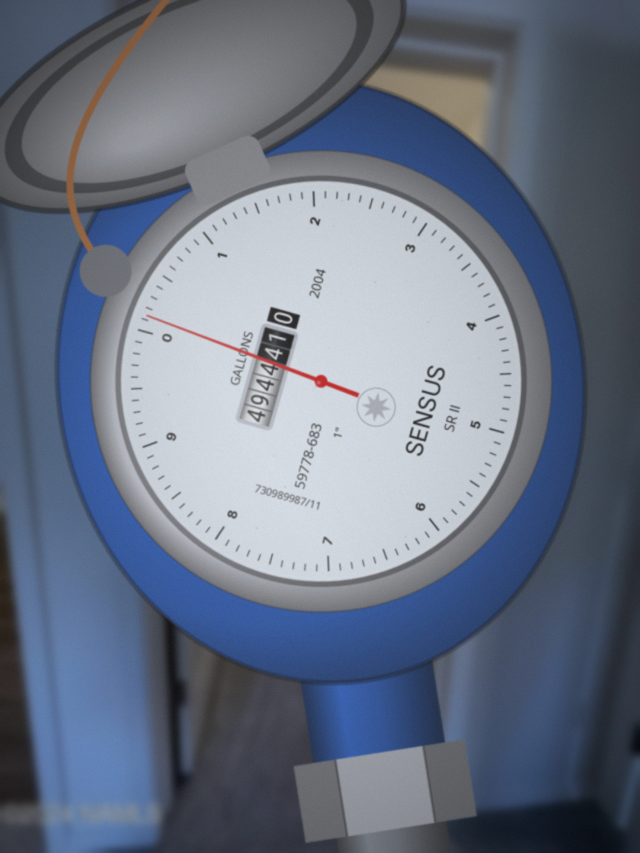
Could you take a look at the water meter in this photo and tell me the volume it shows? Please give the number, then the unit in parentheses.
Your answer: 4944410.1 (gal)
